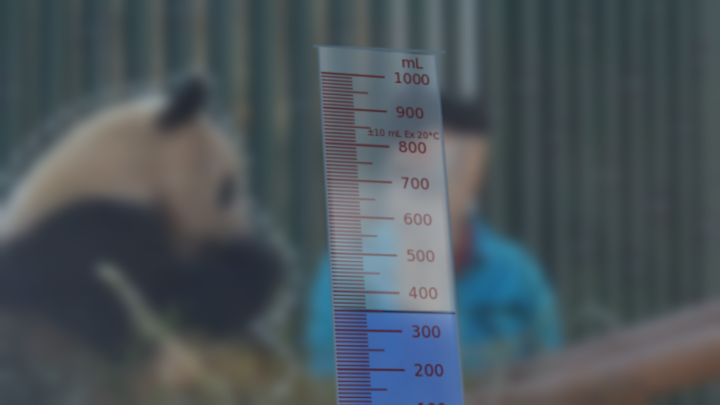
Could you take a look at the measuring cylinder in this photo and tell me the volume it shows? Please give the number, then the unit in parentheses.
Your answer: 350 (mL)
